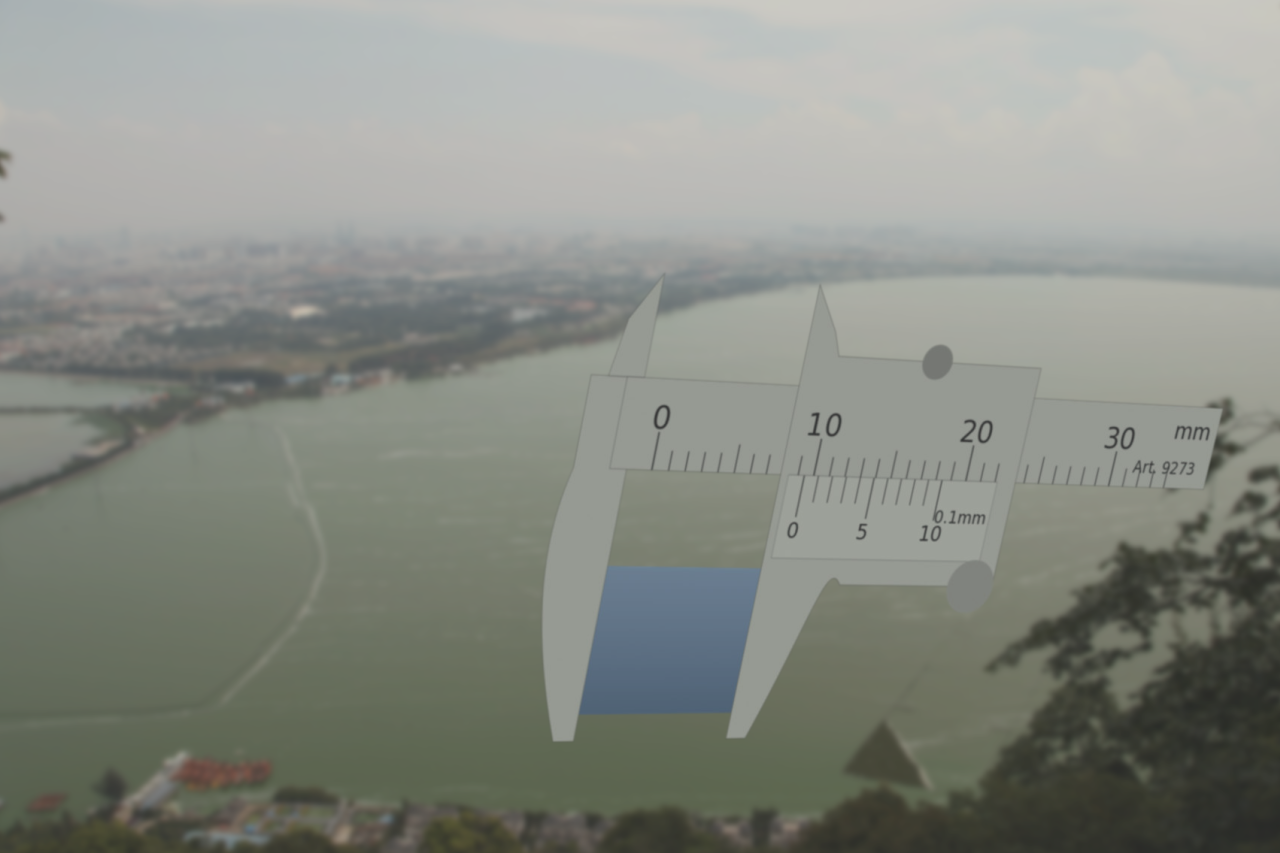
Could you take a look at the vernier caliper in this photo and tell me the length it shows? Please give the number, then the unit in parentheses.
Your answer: 9.4 (mm)
